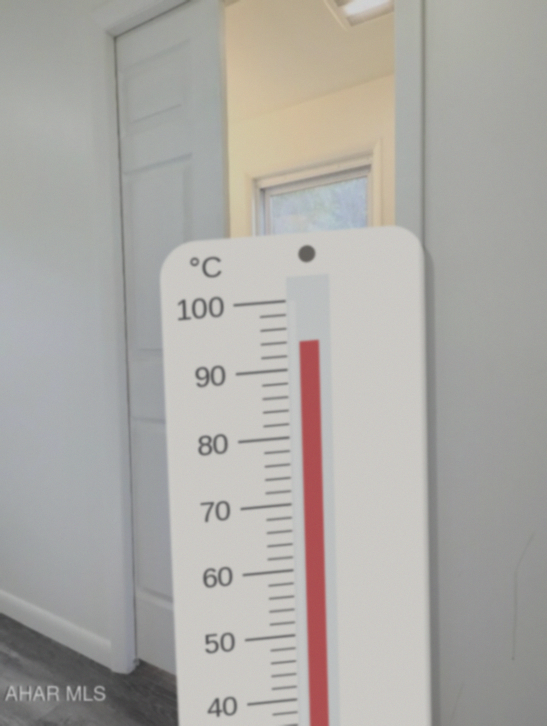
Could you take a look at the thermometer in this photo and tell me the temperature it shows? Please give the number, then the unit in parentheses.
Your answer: 94 (°C)
